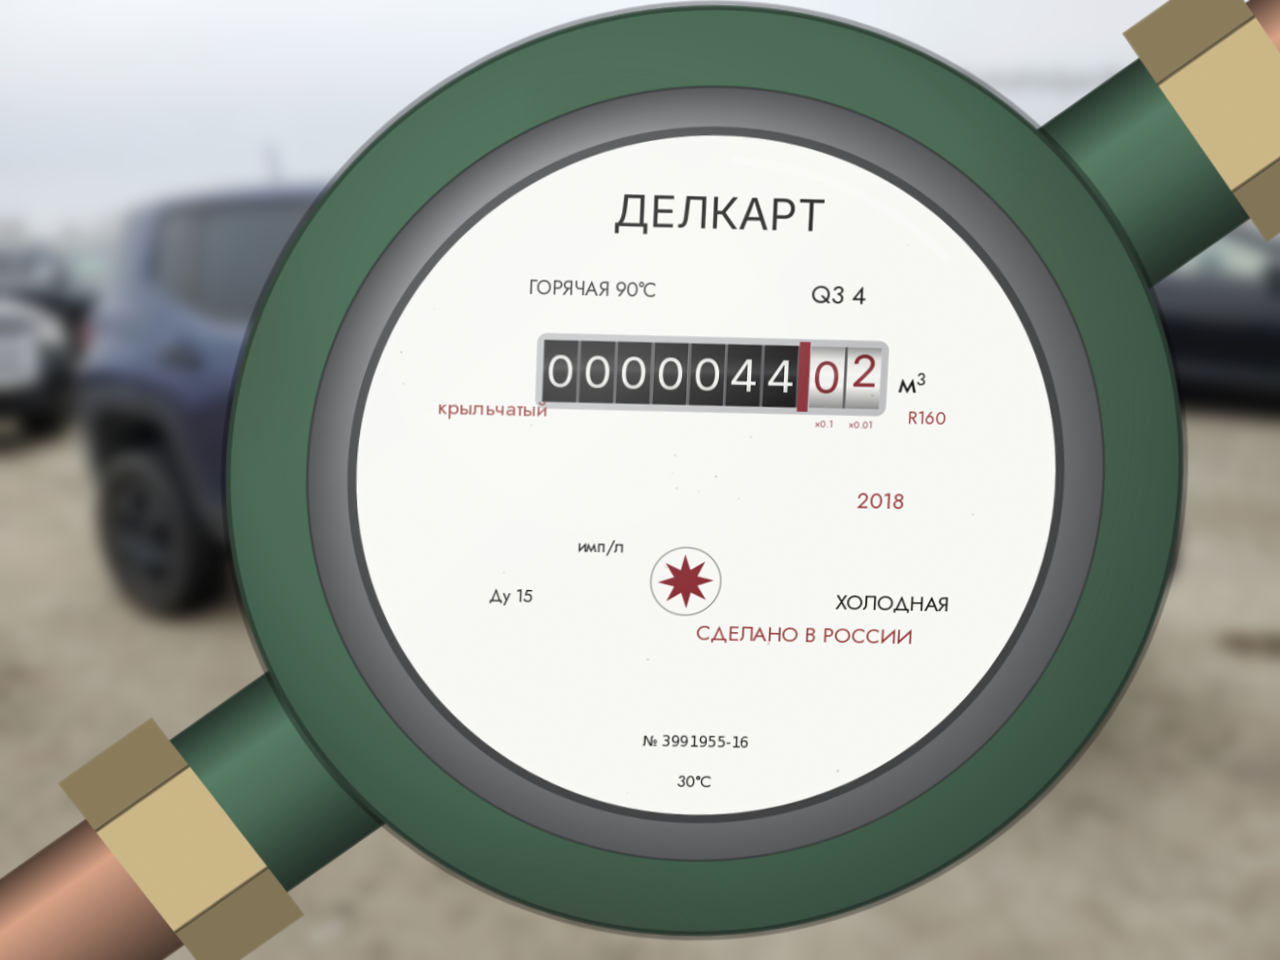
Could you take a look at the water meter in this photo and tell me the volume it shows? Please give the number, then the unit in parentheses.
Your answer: 44.02 (m³)
